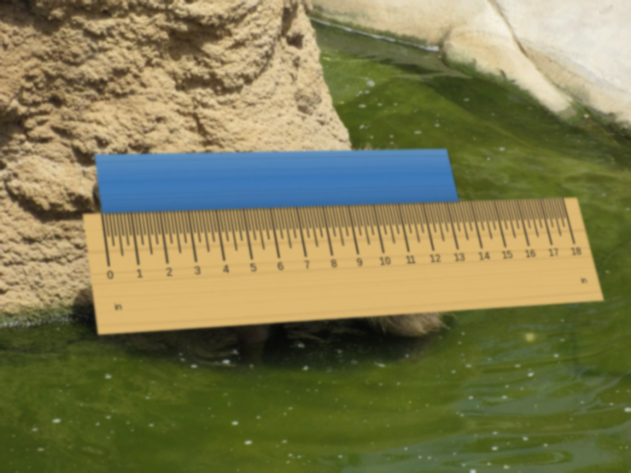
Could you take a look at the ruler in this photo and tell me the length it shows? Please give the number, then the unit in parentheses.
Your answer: 13.5 (in)
